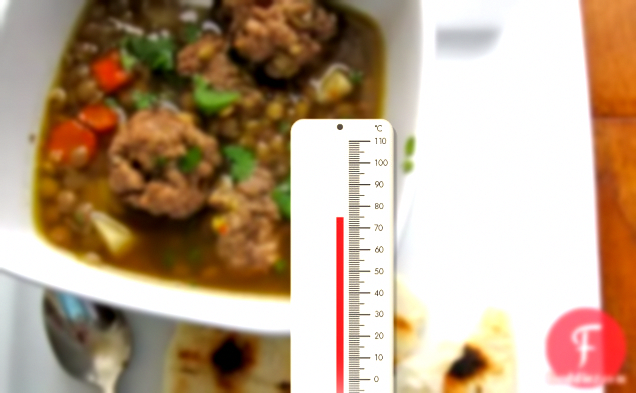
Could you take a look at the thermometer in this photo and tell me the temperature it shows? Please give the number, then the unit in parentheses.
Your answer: 75 (°C)
